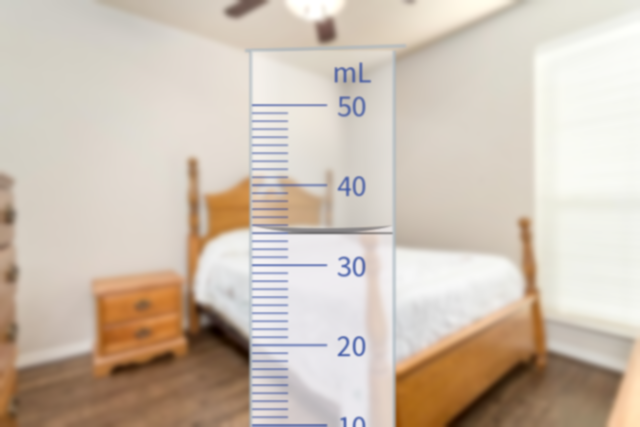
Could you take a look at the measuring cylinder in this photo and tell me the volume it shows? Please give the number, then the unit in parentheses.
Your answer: 34 (mL)
